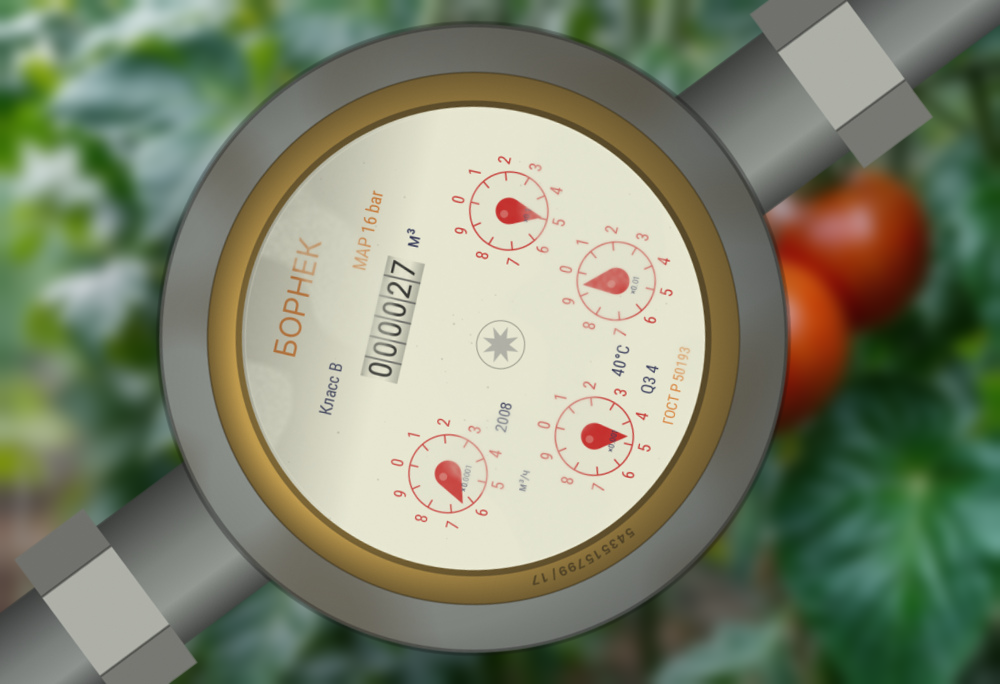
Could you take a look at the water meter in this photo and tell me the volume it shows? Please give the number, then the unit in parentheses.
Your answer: 27.4946 (m³)
